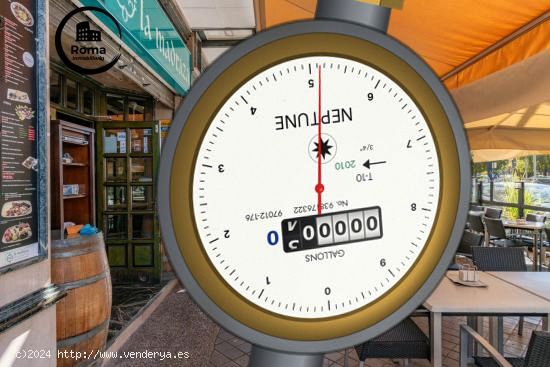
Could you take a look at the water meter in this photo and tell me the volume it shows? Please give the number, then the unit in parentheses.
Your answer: 35.1 (gal)
